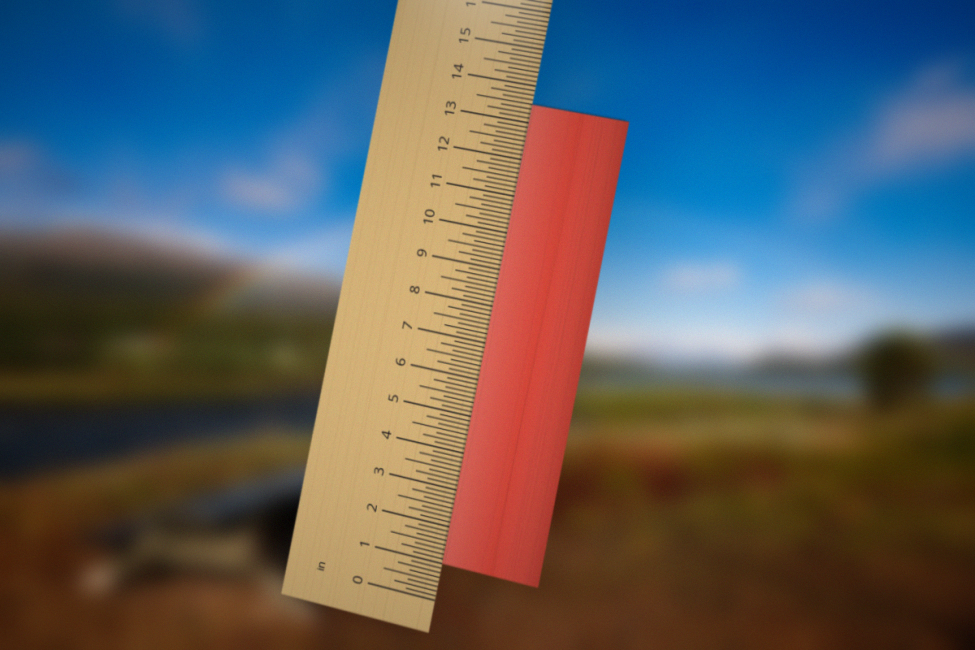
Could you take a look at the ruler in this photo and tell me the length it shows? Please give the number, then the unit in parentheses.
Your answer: 12.5 (in)
